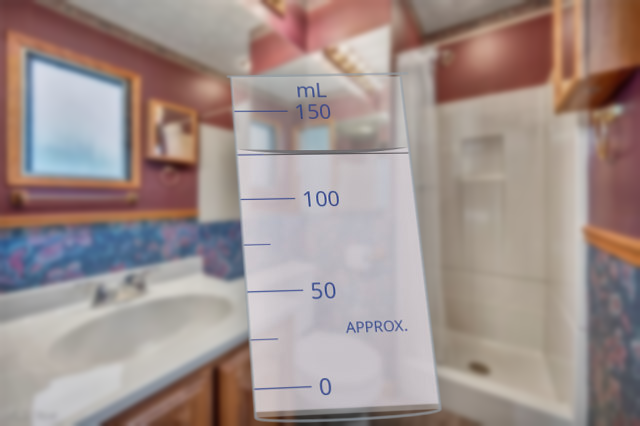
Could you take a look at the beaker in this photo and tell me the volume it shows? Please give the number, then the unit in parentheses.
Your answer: 125 (mL)
